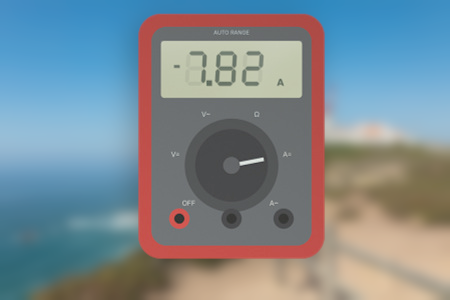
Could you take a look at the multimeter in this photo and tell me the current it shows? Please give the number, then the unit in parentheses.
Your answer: -7.82 (A)
